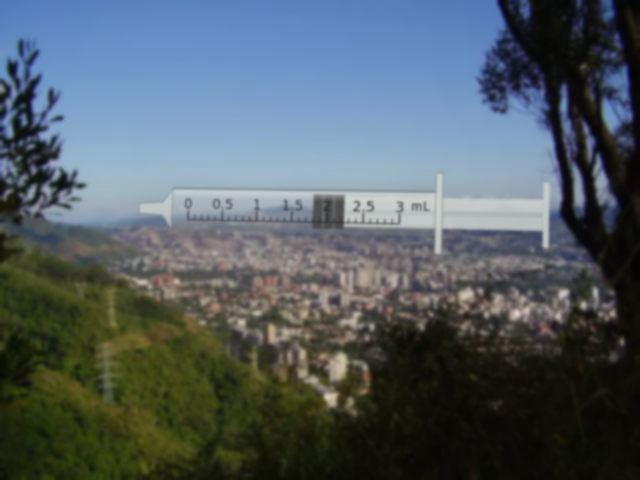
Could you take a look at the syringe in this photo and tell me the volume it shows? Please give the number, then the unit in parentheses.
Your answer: 1.8 (mL)
